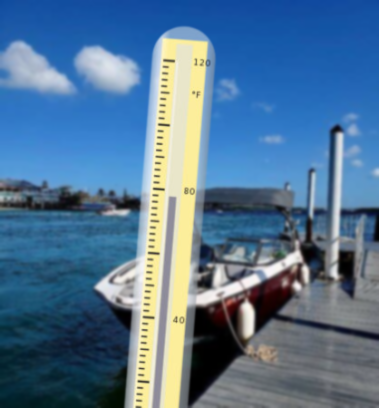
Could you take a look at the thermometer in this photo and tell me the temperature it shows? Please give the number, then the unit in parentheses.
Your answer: 78 (°F)
